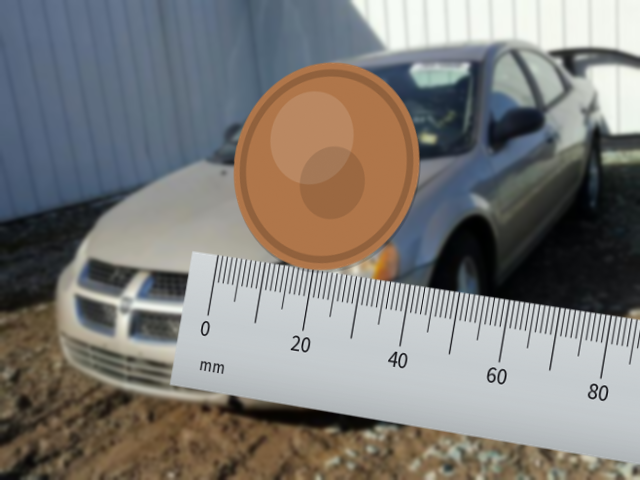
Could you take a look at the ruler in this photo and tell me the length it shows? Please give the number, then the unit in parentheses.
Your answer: 38 (mm)
